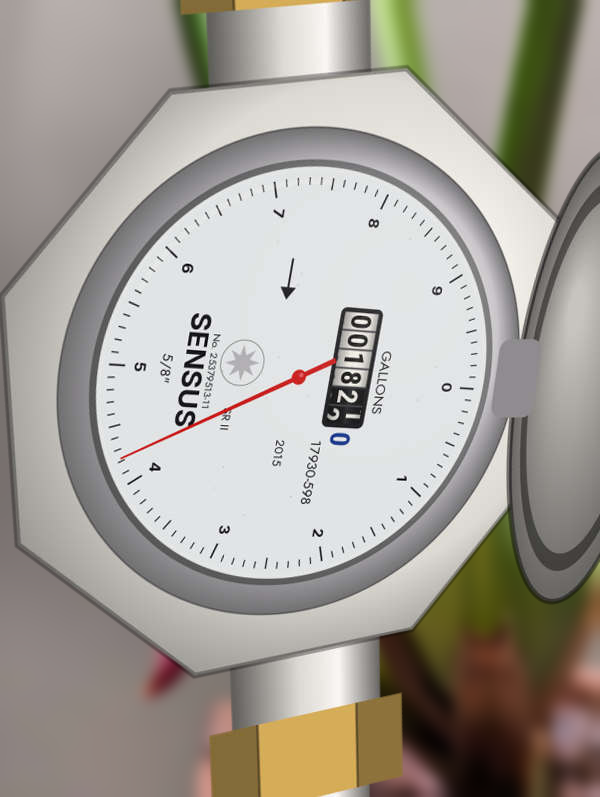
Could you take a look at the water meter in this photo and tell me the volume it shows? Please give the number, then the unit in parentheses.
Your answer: 18214.2 (gal)
